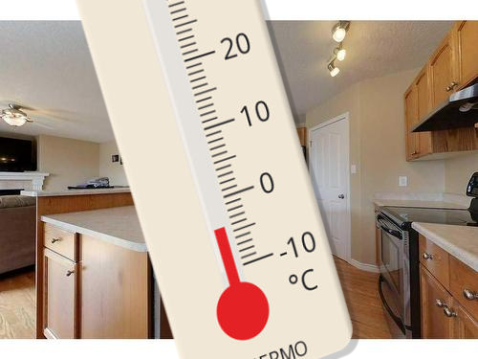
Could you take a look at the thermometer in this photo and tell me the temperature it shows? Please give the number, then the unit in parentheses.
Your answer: -4 (°C)
